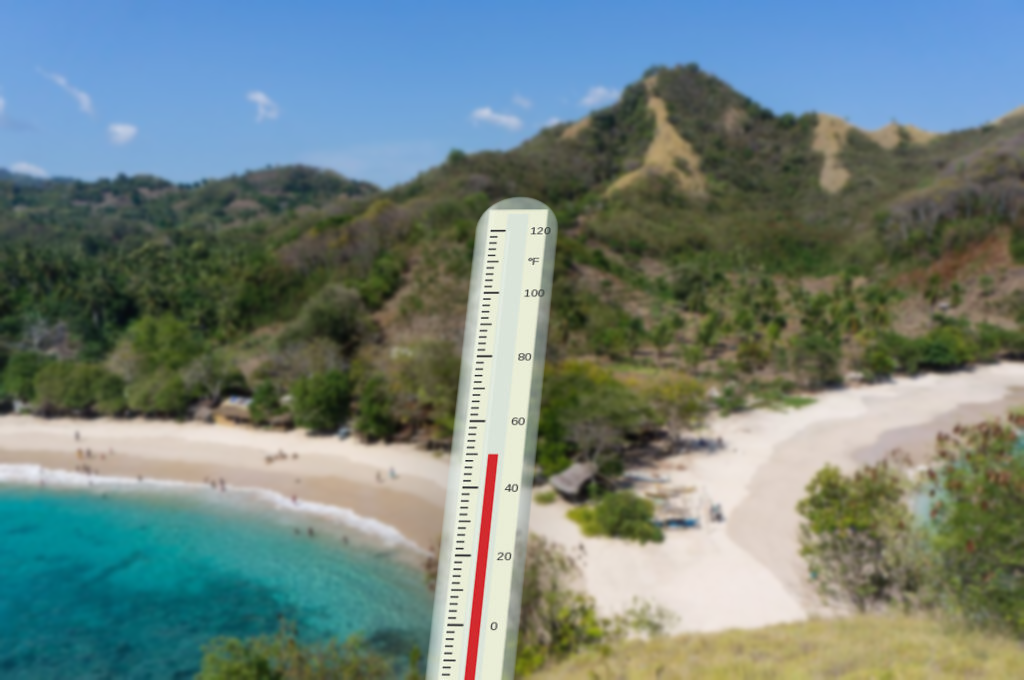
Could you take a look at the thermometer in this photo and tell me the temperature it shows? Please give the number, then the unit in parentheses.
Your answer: 50 (°F)
